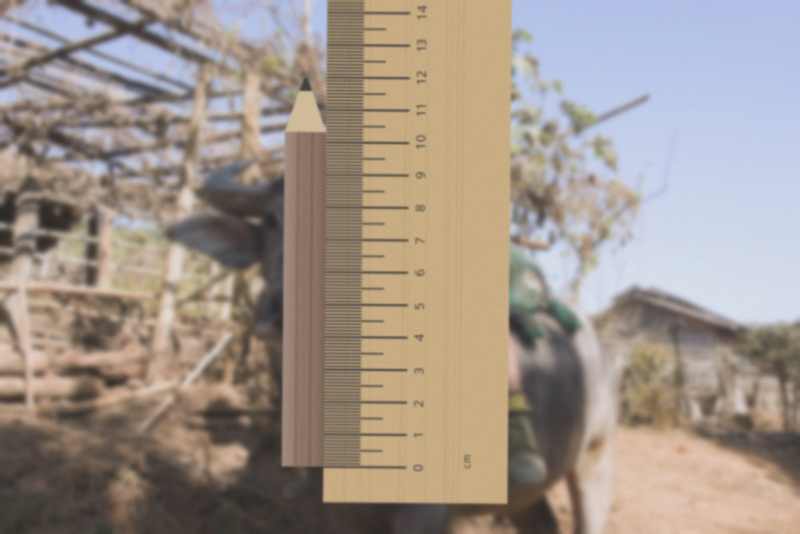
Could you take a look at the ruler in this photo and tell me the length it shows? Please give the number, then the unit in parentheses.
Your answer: 12 (cm)
